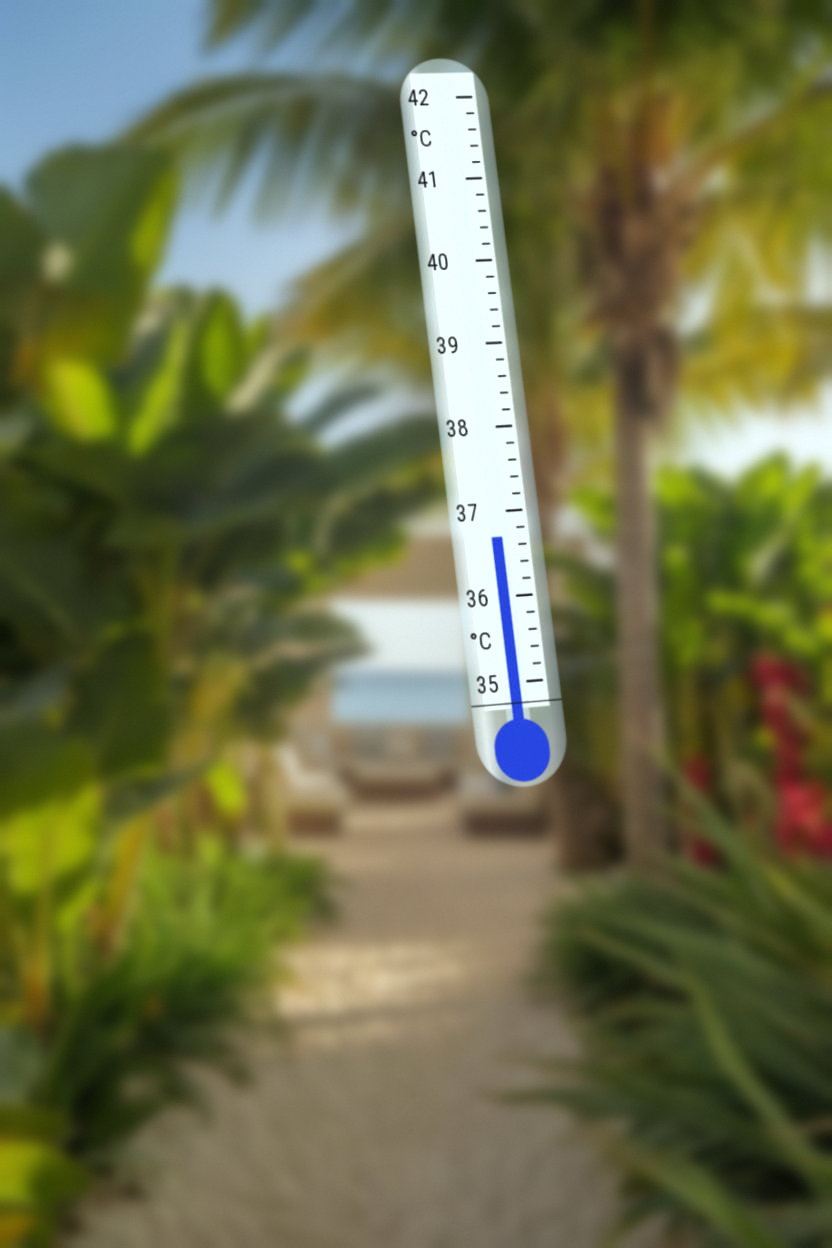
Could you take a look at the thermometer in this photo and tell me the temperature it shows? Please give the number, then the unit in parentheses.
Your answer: 36.7 (°C)
